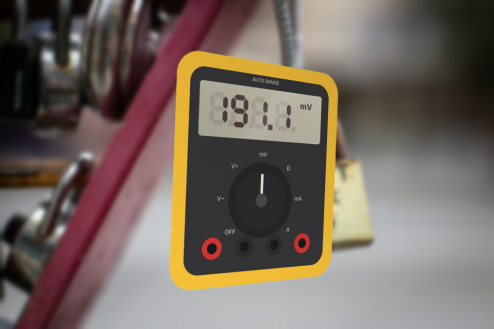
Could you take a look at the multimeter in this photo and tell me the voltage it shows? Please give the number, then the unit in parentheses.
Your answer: 191.1 (mV)
